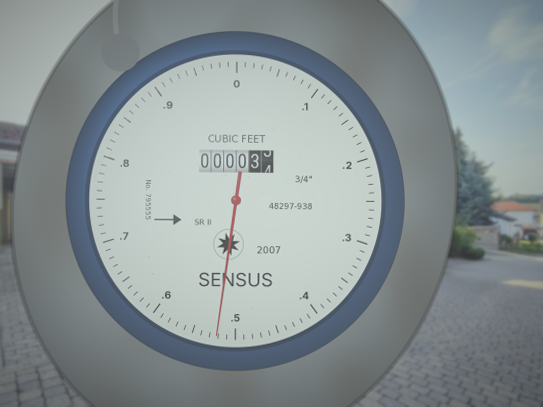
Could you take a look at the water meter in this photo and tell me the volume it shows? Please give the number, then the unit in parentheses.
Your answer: 33.52 (ft³)
